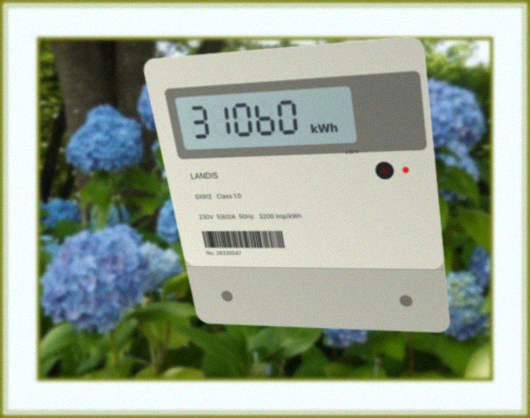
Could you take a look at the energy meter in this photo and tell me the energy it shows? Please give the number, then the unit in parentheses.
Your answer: 31060 (kWh)
